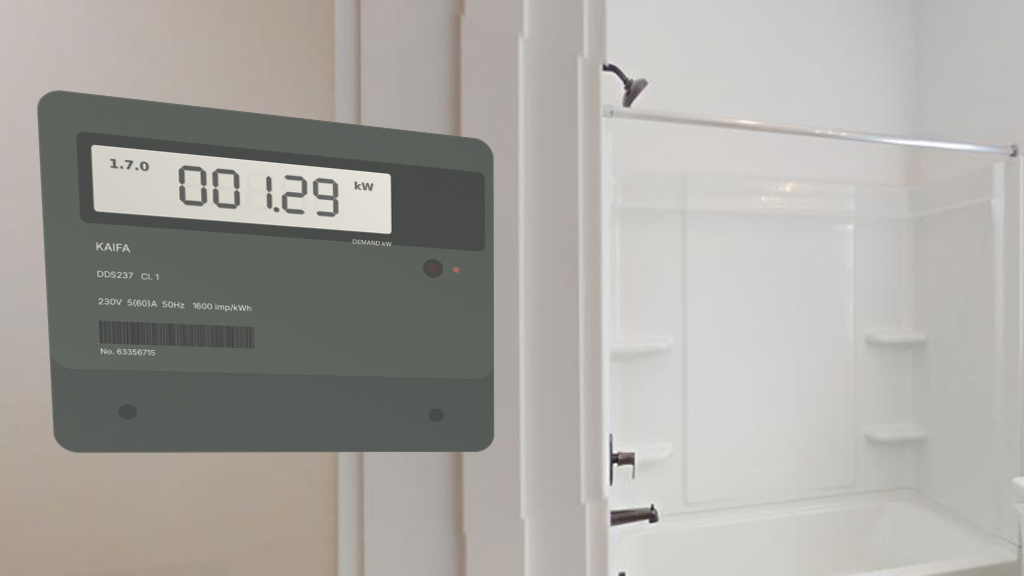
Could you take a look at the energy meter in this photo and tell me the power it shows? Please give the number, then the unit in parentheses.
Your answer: 1.29 (kW)
